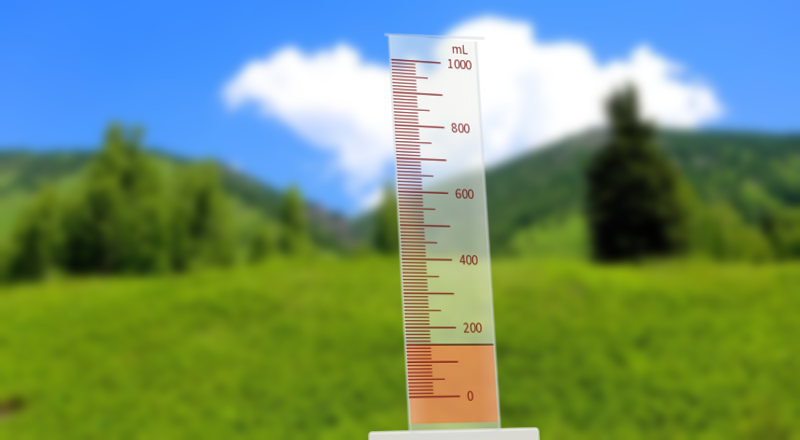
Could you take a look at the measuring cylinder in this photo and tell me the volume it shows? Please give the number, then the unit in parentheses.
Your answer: 150 (mL)
